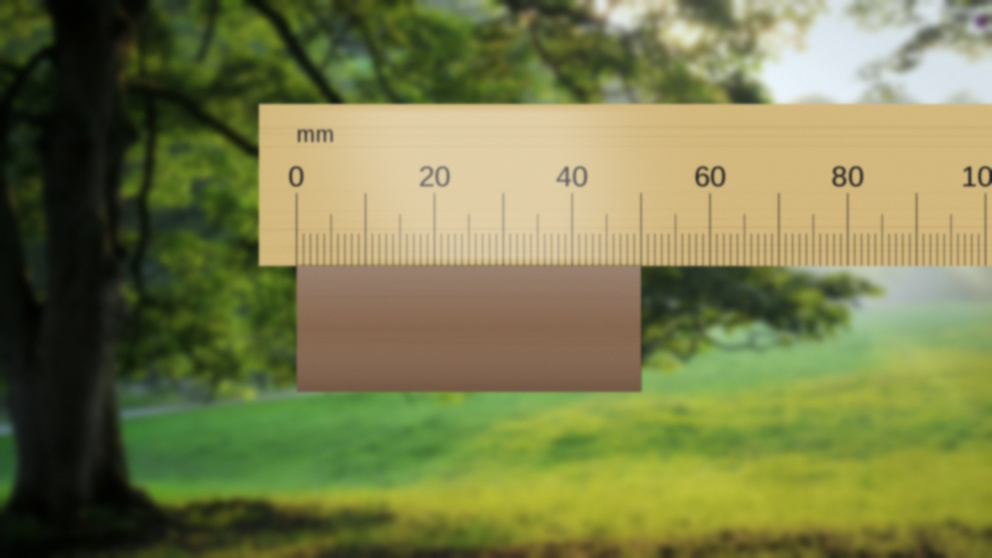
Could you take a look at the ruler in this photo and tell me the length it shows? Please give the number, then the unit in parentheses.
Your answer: 50 (mm)
